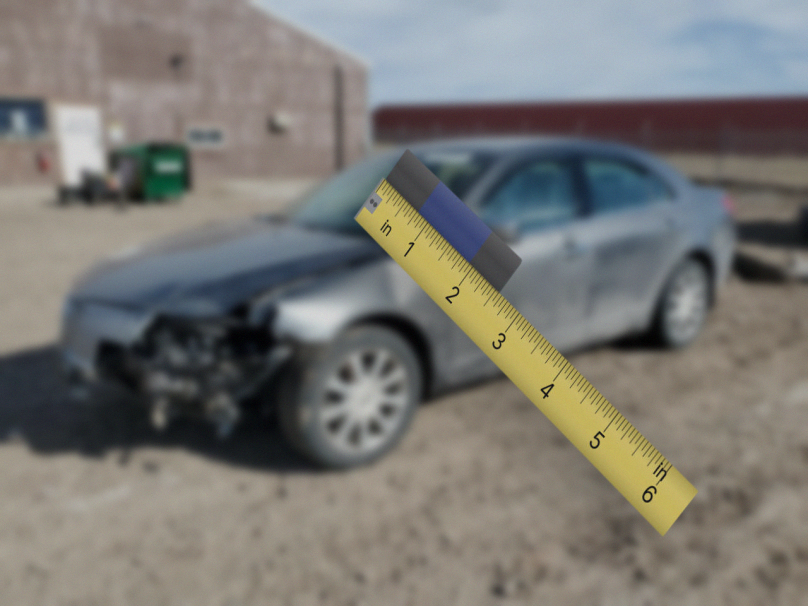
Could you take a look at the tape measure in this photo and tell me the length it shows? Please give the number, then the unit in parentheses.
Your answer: 2.5625 (in)
